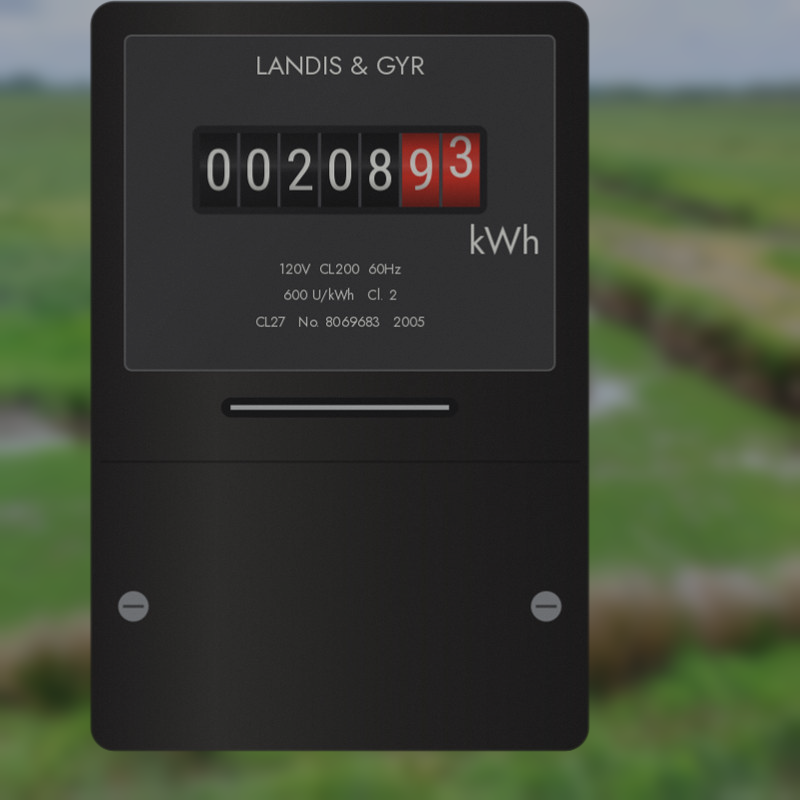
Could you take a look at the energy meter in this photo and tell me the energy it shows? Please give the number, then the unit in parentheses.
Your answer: 208.93 (kWh)
